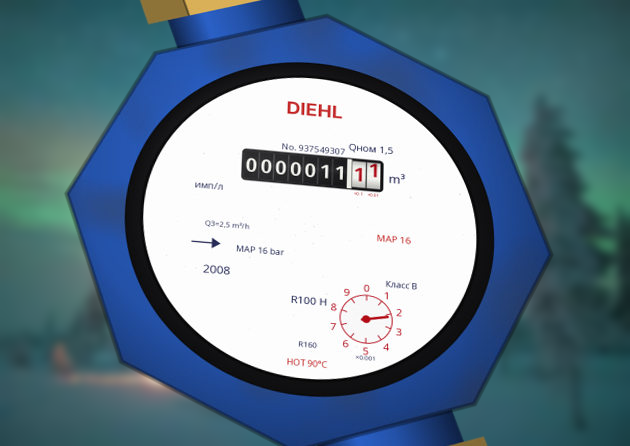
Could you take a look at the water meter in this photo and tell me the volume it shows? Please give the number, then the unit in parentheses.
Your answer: 11.112 (m³)
